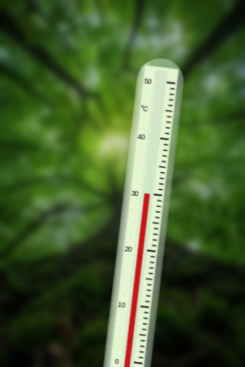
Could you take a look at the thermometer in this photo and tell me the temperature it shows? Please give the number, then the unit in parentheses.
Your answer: 30 (°C)
